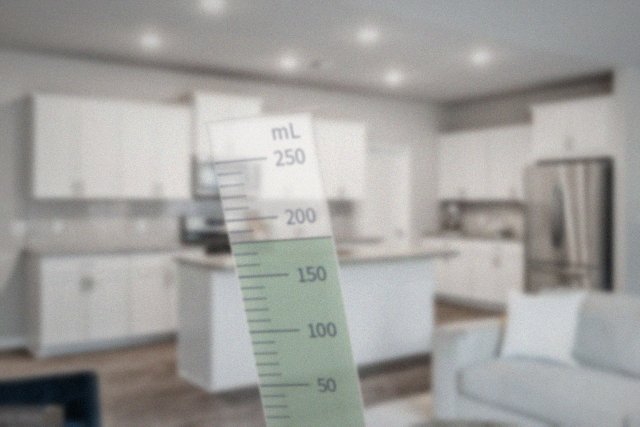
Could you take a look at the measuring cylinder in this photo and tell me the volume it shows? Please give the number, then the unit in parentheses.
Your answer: 180 (mL)
